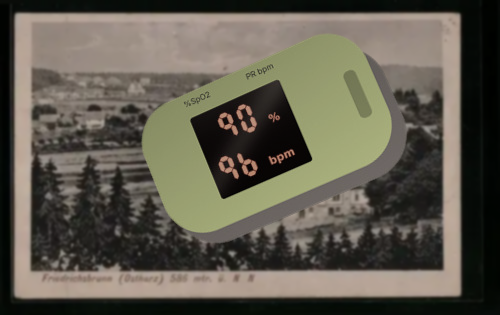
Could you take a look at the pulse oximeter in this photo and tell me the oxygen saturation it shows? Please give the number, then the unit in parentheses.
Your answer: 90 (%)
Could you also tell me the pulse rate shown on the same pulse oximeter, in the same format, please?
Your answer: 96 (bpm)
